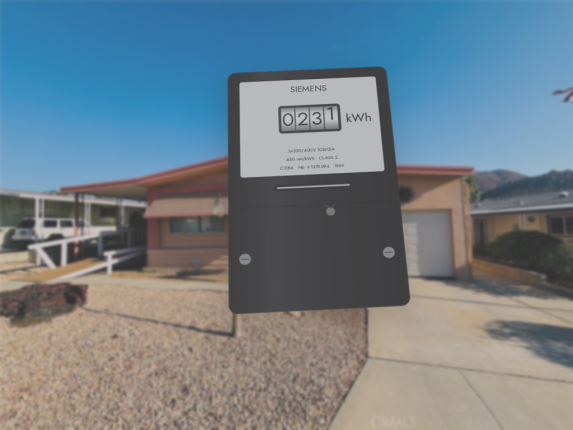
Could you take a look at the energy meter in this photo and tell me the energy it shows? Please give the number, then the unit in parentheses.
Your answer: 231 (kWh)
